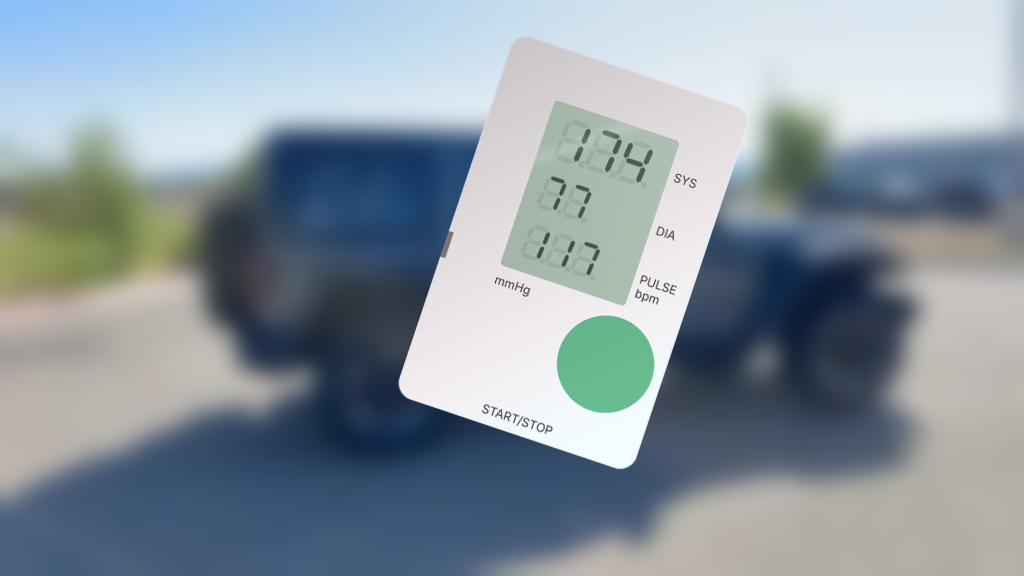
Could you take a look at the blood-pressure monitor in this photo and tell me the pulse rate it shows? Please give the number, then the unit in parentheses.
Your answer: 117 (bpm)
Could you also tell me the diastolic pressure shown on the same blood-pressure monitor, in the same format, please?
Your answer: 77 (mmHg)
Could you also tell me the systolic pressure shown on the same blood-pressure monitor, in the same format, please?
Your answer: 174 (mmHg)
